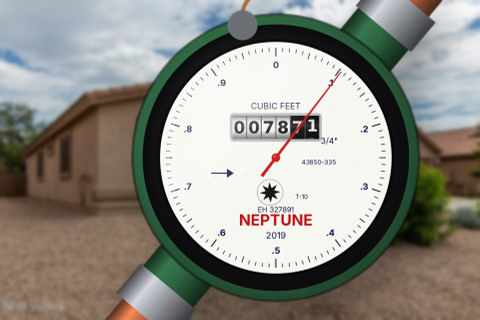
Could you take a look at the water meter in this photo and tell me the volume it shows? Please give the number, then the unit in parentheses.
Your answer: 7871.10 (ft³)
